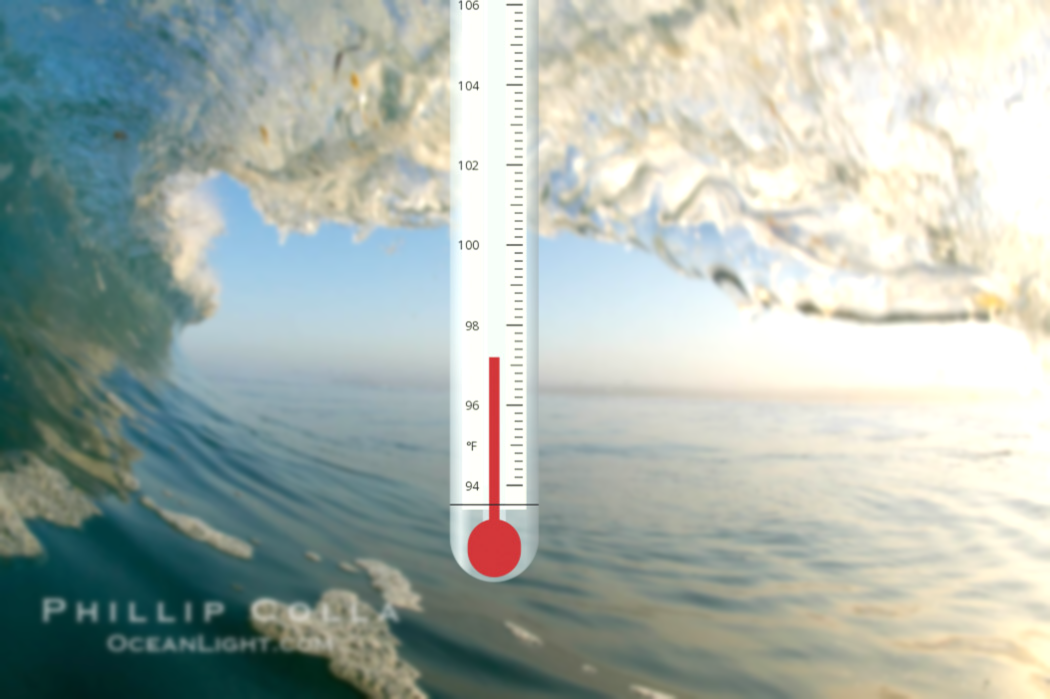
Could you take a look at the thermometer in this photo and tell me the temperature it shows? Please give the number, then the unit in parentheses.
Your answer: 97.2 (°F)
